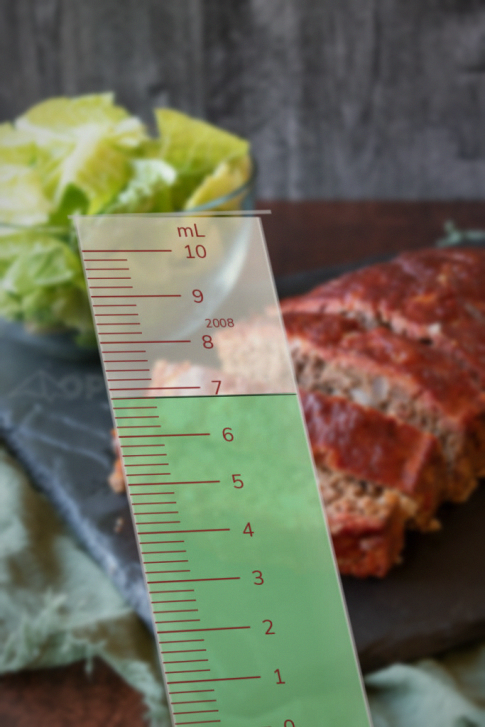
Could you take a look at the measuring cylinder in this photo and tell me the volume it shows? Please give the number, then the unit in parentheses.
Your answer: 6.8 (mL)
